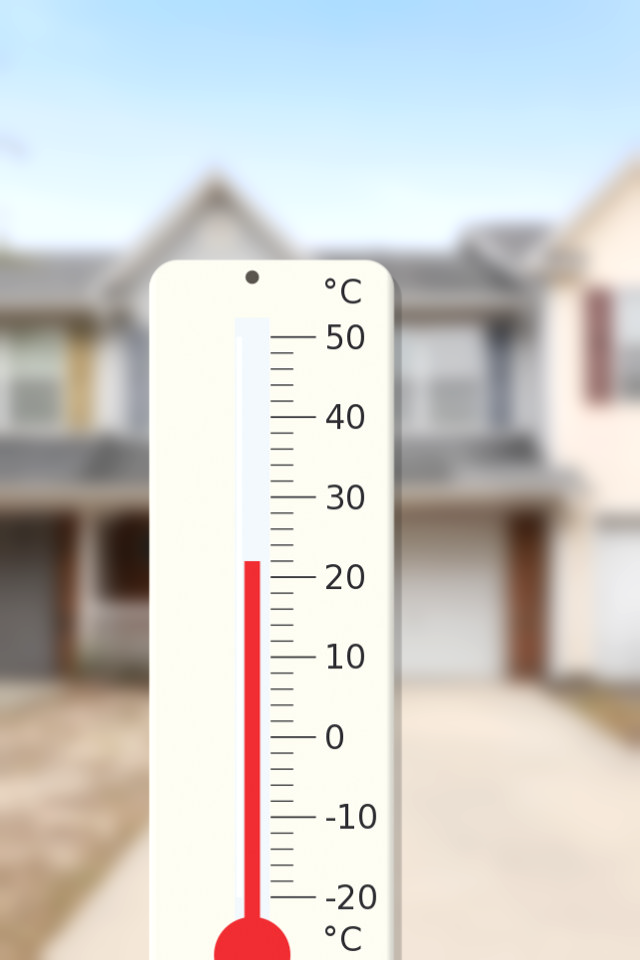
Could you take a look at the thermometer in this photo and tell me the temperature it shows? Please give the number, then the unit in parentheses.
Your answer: 22 (°C)
